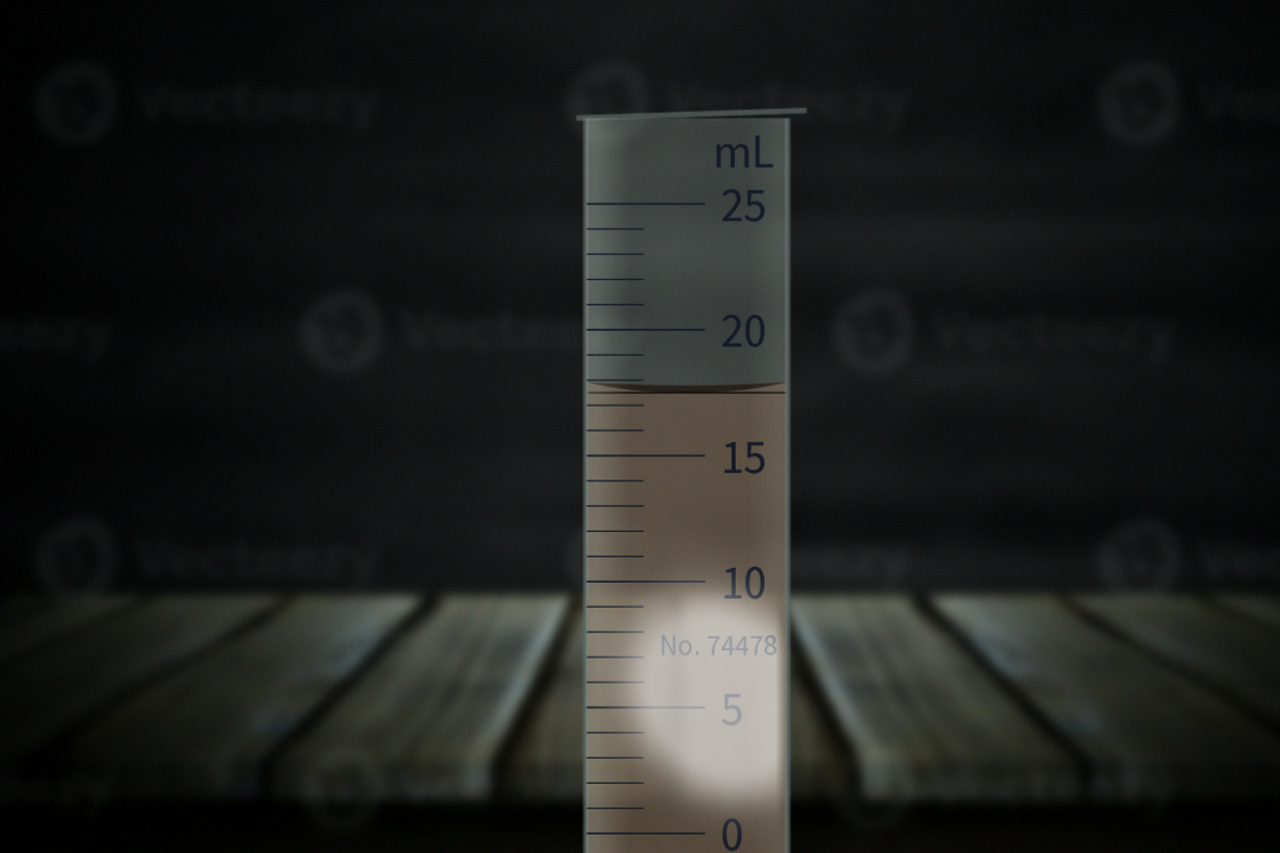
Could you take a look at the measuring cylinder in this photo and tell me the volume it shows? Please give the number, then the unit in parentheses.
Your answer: 17.5 (mL)
